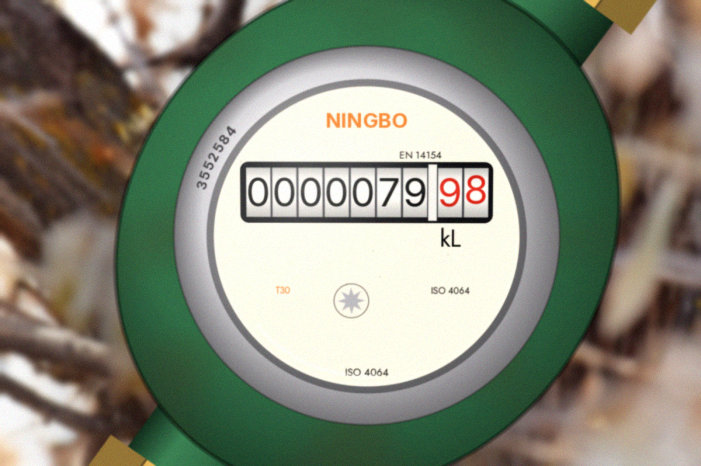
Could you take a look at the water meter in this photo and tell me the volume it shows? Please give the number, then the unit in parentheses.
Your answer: 79.98 (kL)
